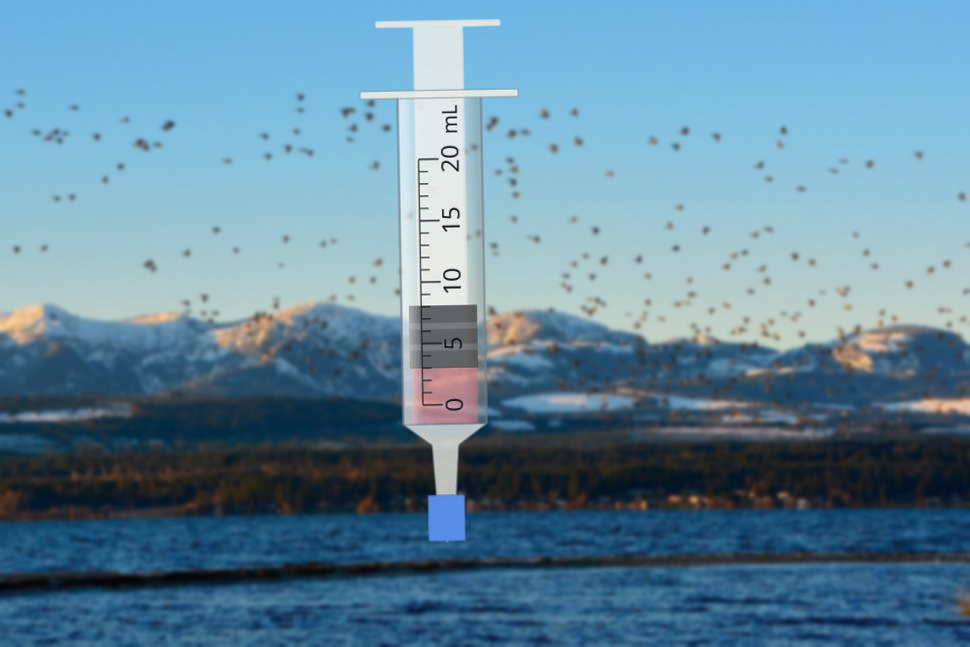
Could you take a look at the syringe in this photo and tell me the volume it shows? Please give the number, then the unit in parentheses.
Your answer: 3 (mL)
